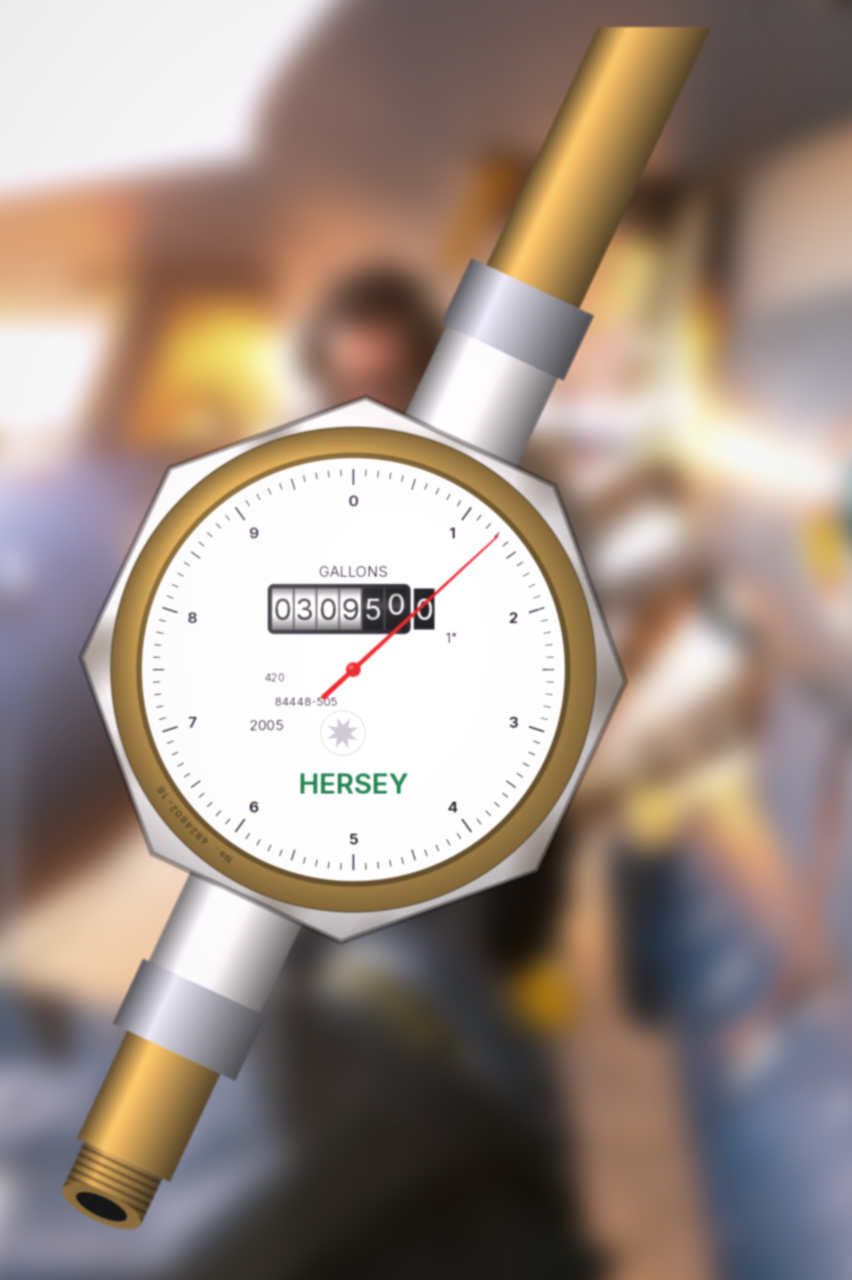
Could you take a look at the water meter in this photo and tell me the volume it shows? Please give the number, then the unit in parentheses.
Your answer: 309501.3 (gal)
